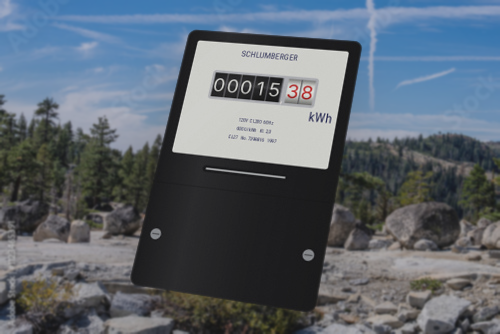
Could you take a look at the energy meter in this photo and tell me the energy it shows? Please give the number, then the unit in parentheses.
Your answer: 15.38 (kWh)
